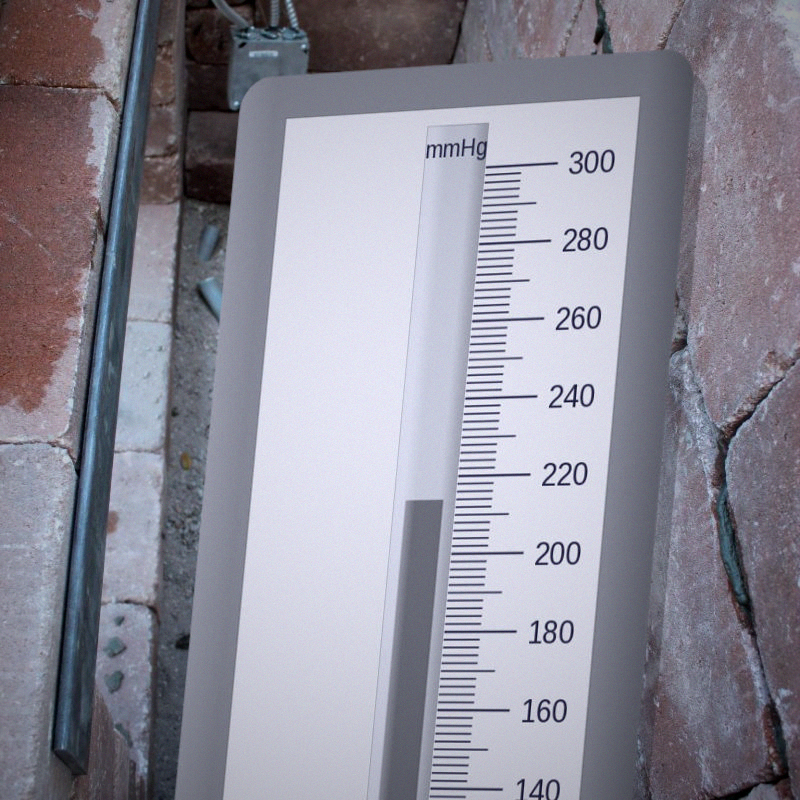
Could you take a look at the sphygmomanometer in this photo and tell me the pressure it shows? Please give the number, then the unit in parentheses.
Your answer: 214 (mmHg)
